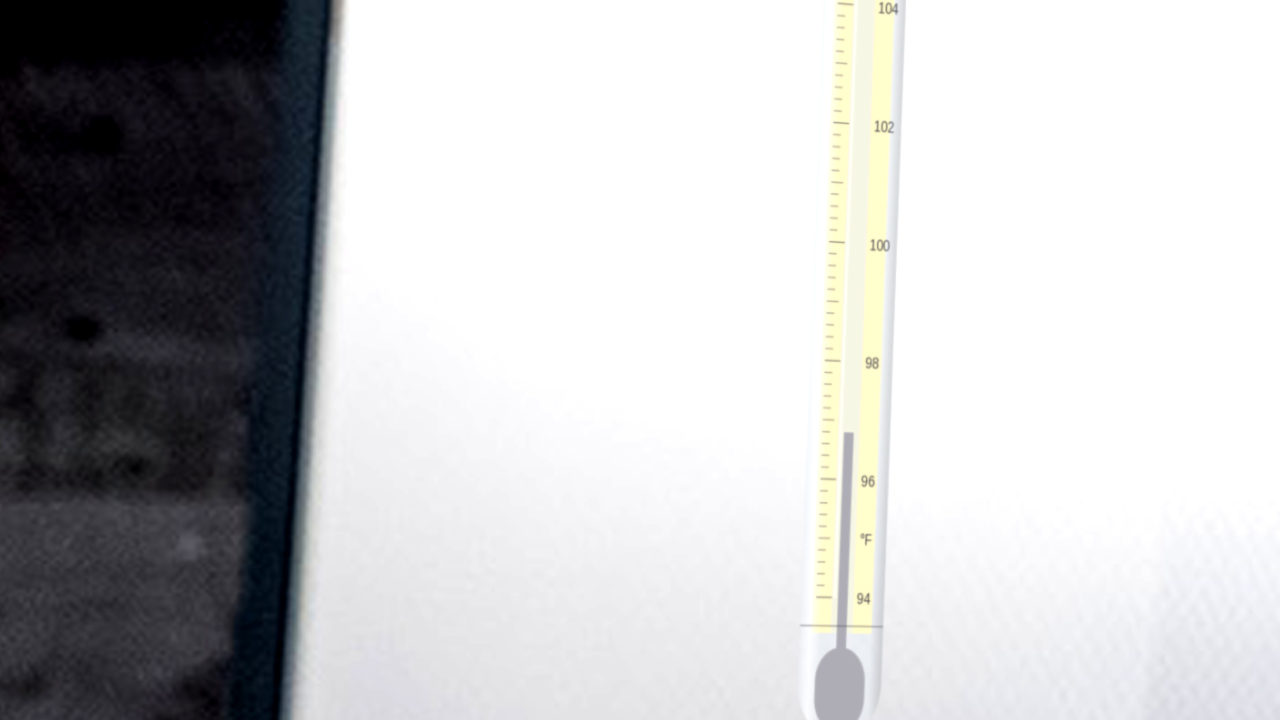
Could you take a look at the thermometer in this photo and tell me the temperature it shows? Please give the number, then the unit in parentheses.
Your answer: 96.8 (°F)
